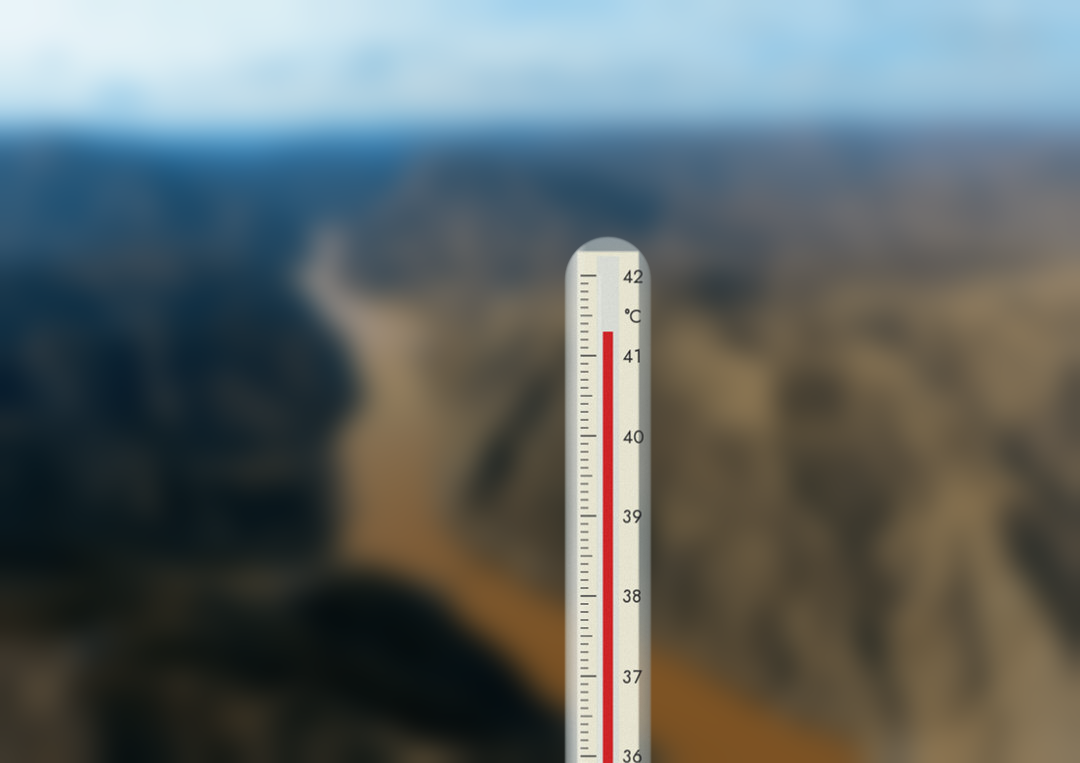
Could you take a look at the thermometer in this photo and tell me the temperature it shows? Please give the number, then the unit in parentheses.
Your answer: 41.3 (°C)
